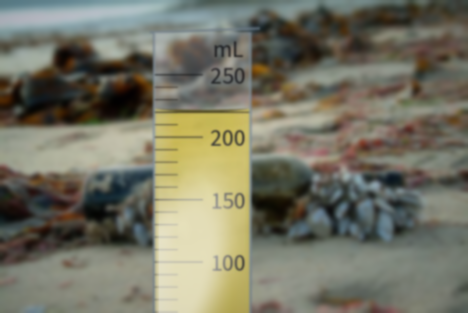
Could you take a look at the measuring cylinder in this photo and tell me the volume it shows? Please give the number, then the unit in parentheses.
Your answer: 220 (mL)
